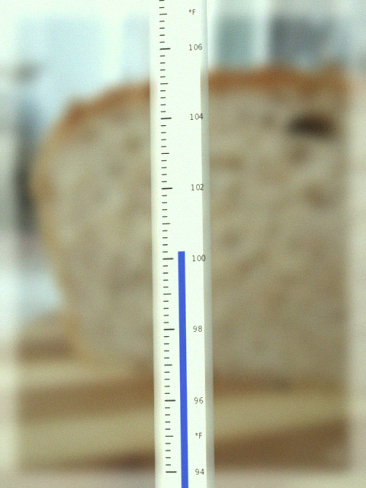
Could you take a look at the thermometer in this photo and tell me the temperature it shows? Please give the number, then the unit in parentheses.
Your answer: 100.2 (°F)
